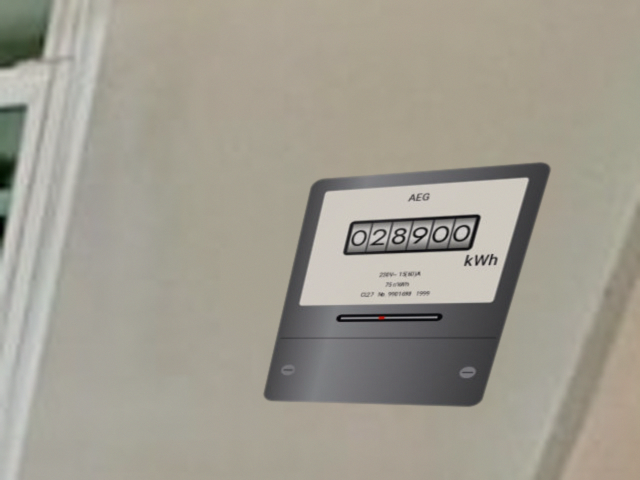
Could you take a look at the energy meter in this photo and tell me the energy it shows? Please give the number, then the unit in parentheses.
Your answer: 28900 (kWh)
